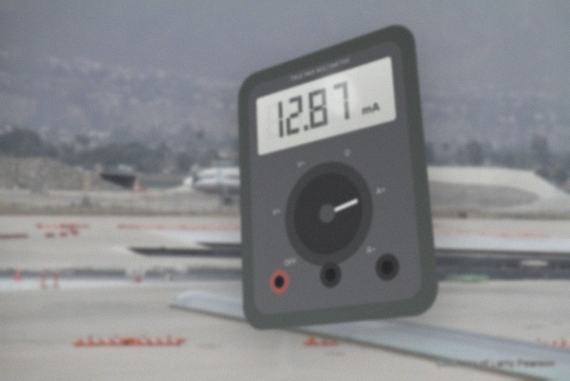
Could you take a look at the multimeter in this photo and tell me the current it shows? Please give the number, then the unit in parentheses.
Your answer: 12.87 (mA)
